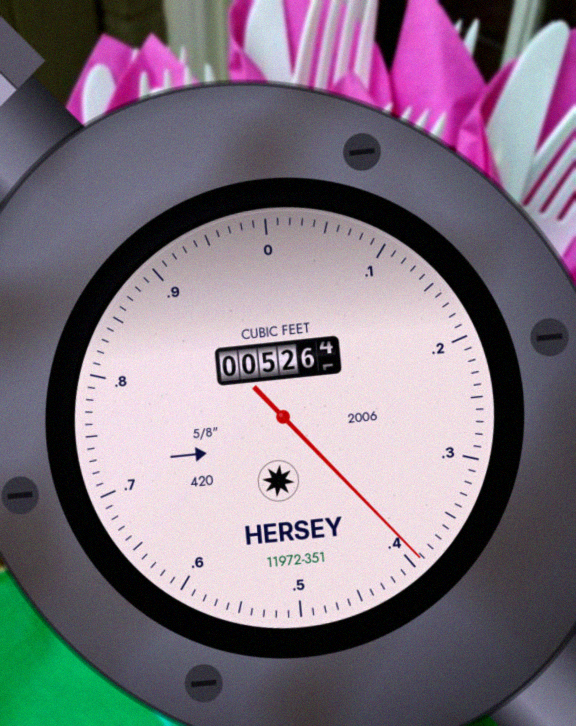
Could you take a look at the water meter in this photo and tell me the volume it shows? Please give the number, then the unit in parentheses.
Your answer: 5264.39 (ft³)
